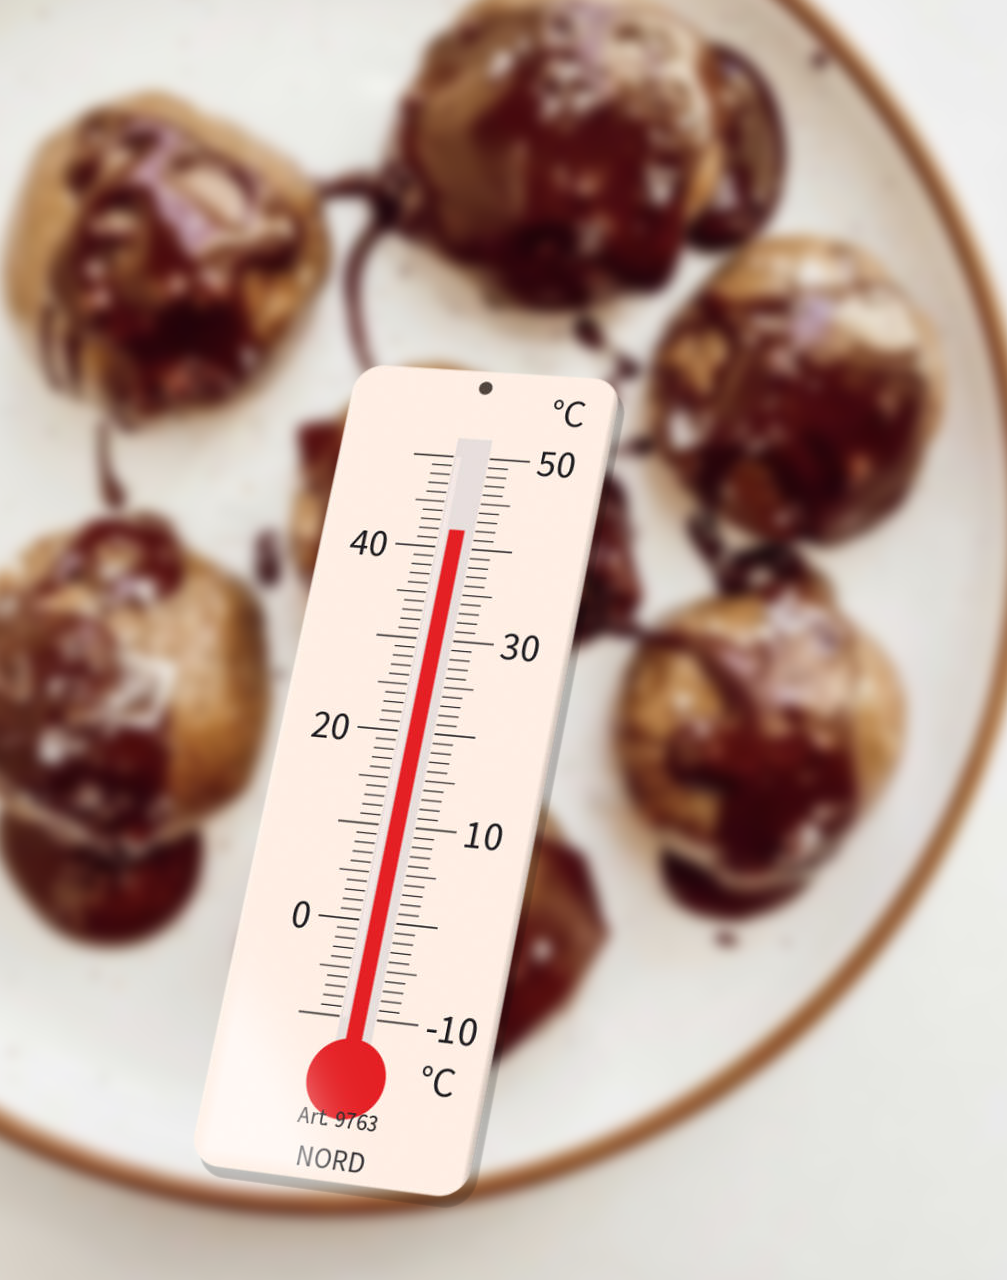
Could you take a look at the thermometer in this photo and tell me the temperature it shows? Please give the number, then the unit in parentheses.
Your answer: 42 (°C)
